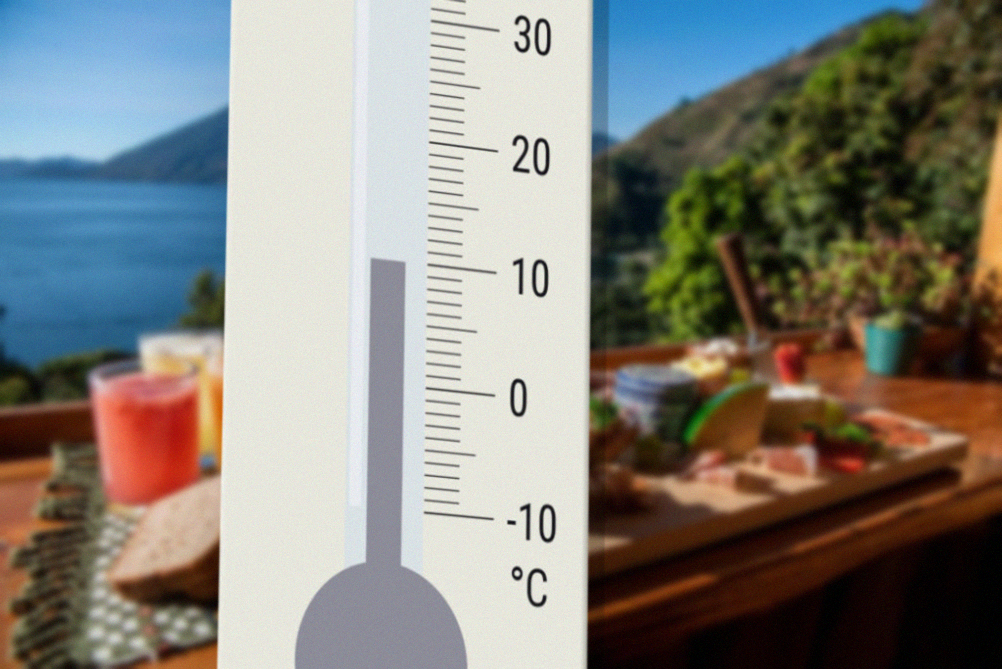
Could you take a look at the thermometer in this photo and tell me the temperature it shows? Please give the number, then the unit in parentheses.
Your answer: 10 (°C)
